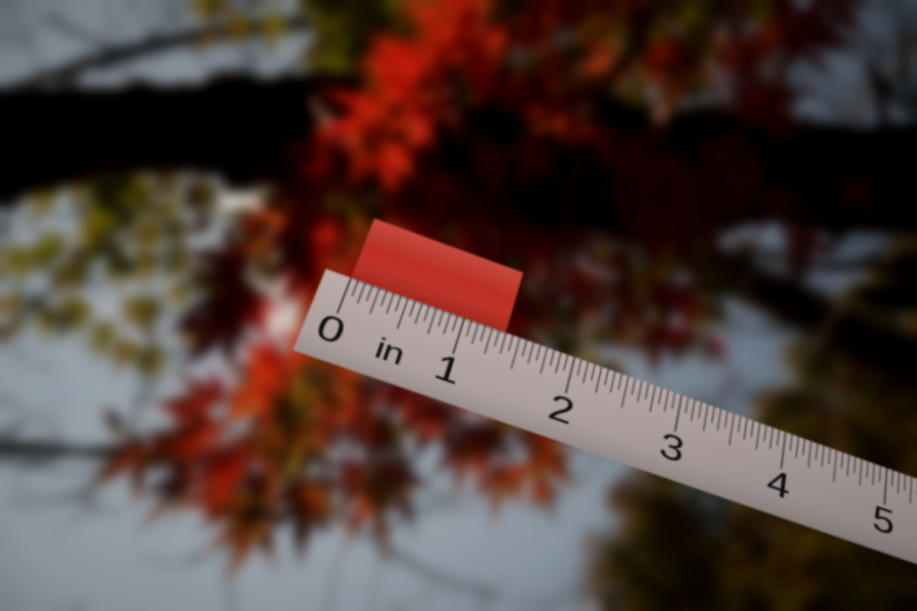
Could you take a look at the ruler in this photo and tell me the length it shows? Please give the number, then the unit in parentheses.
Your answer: 1.375 (in)
